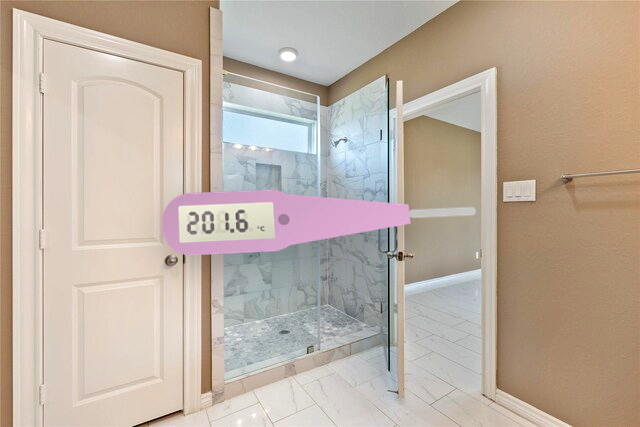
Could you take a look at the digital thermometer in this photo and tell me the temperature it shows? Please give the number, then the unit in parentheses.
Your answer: 201.6 (°C)
